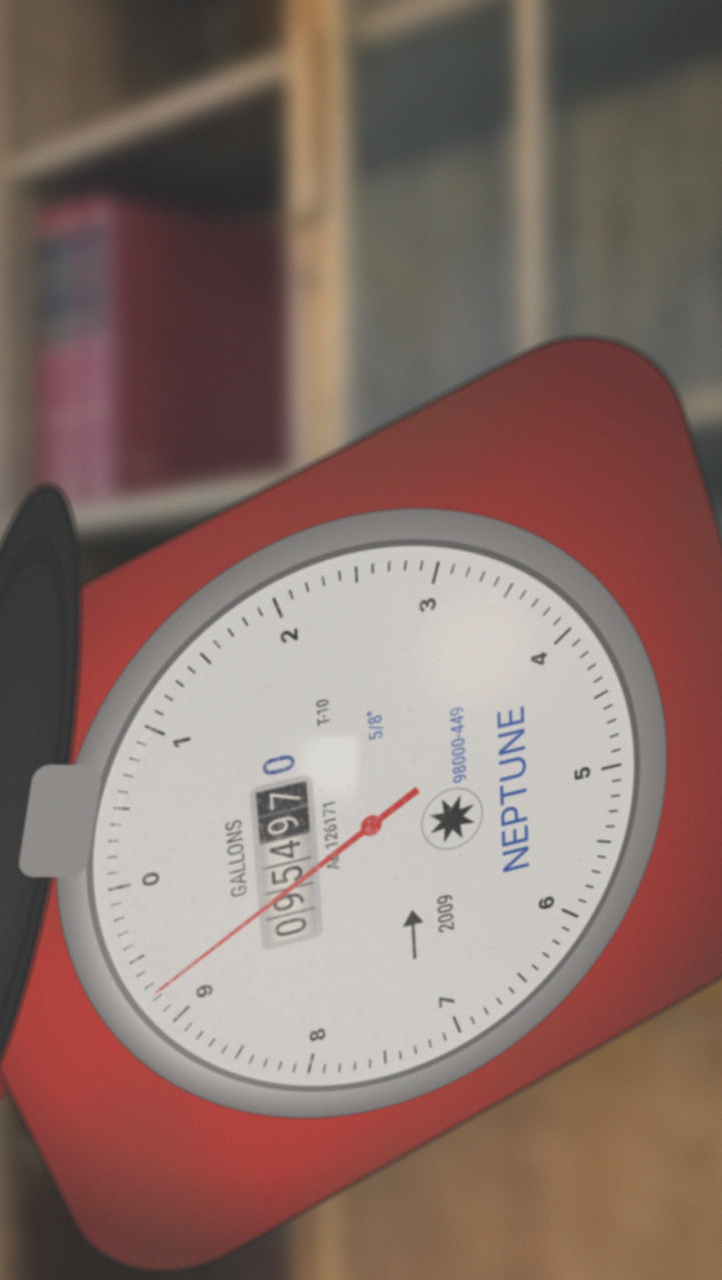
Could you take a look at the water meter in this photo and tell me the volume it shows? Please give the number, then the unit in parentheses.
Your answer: 954969.2 (gal)
